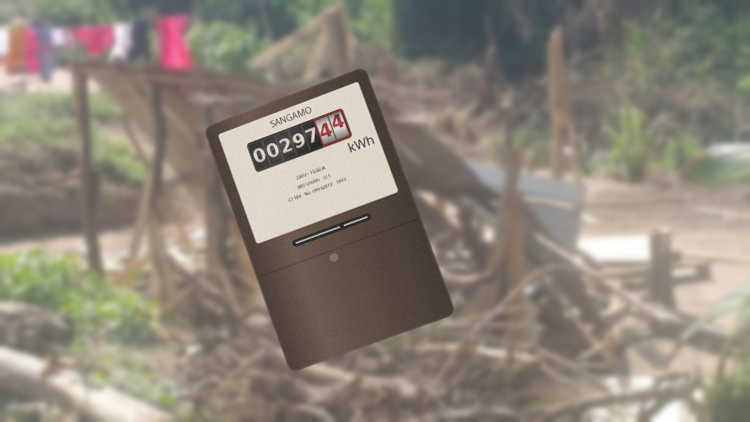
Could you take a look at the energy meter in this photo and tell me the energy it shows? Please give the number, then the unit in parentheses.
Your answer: 297.44 (kWh)
